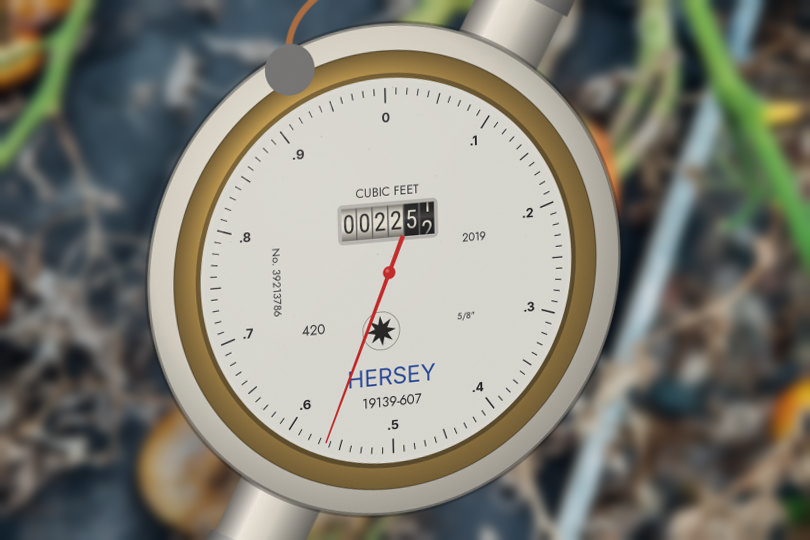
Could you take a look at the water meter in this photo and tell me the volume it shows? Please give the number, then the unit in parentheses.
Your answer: 2251.56 (ft³)
